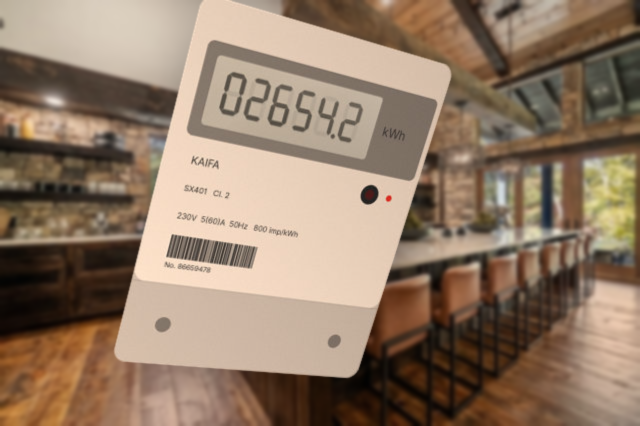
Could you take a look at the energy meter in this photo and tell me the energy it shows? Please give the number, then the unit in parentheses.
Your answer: 2654.2 (kWh)
